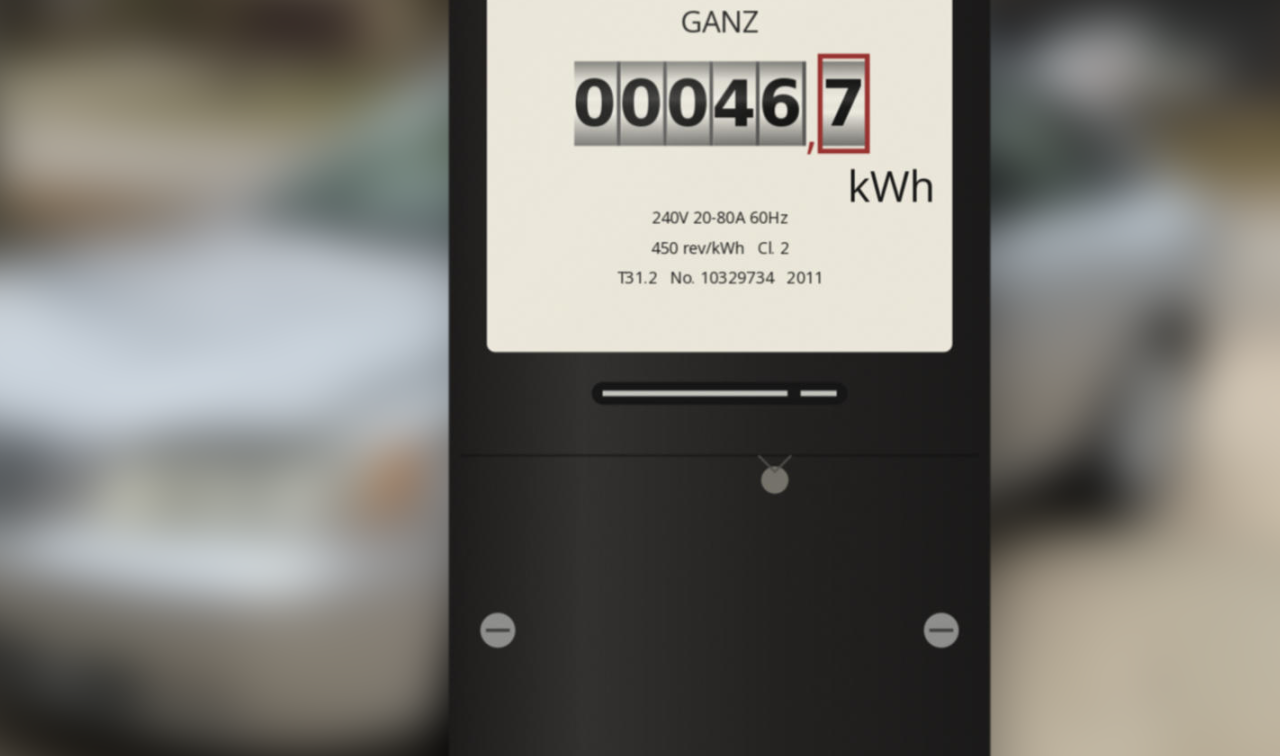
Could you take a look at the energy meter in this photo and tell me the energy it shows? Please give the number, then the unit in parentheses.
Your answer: 46.7 (kWh)
